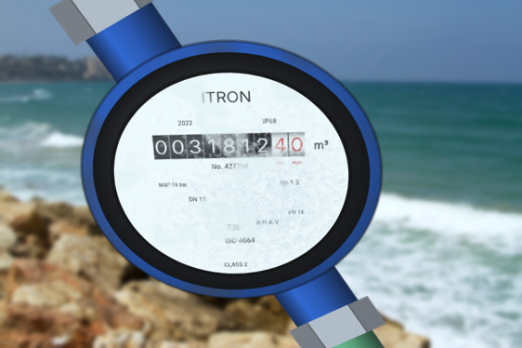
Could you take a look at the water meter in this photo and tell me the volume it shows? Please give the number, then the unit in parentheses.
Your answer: 31812.40 (m³)
